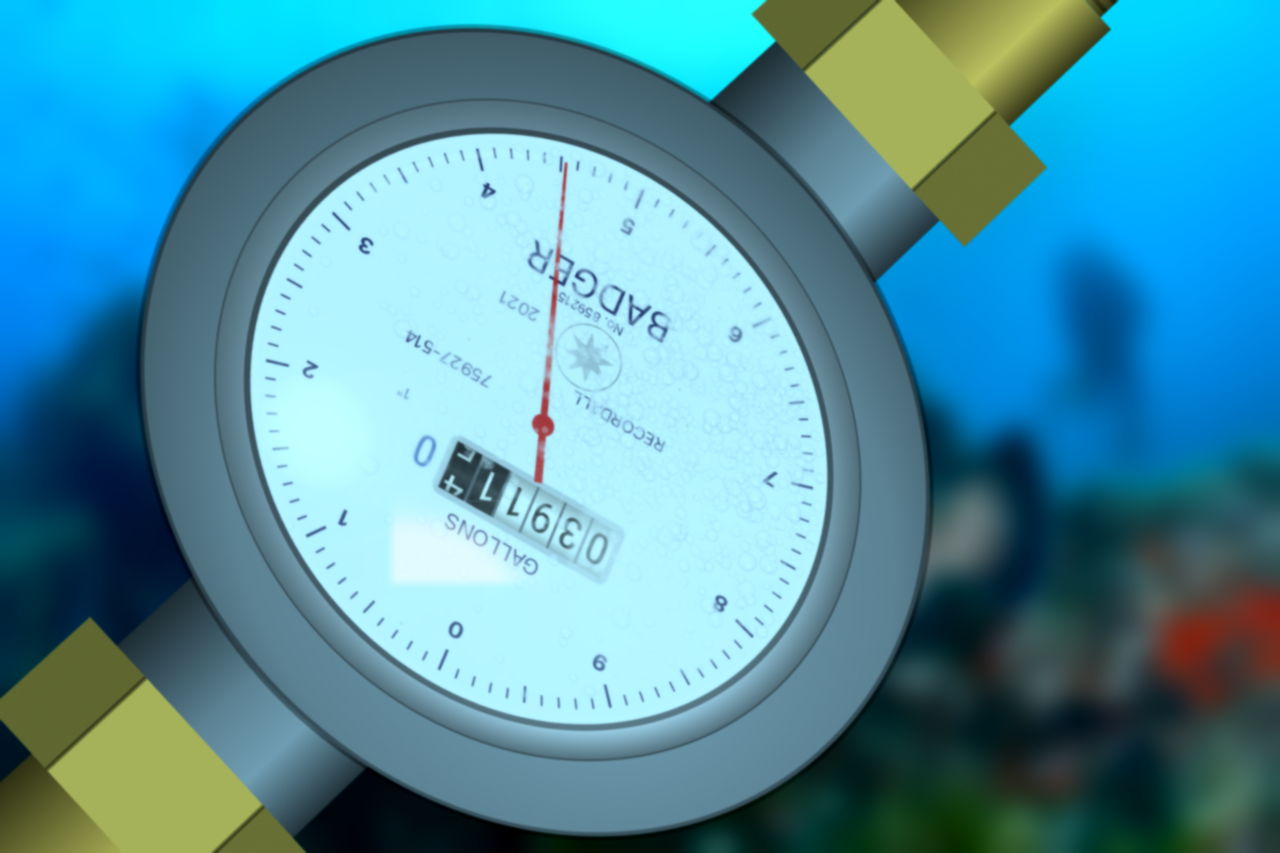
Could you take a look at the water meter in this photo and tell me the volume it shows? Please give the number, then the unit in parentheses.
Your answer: 391144.5 (gal)
